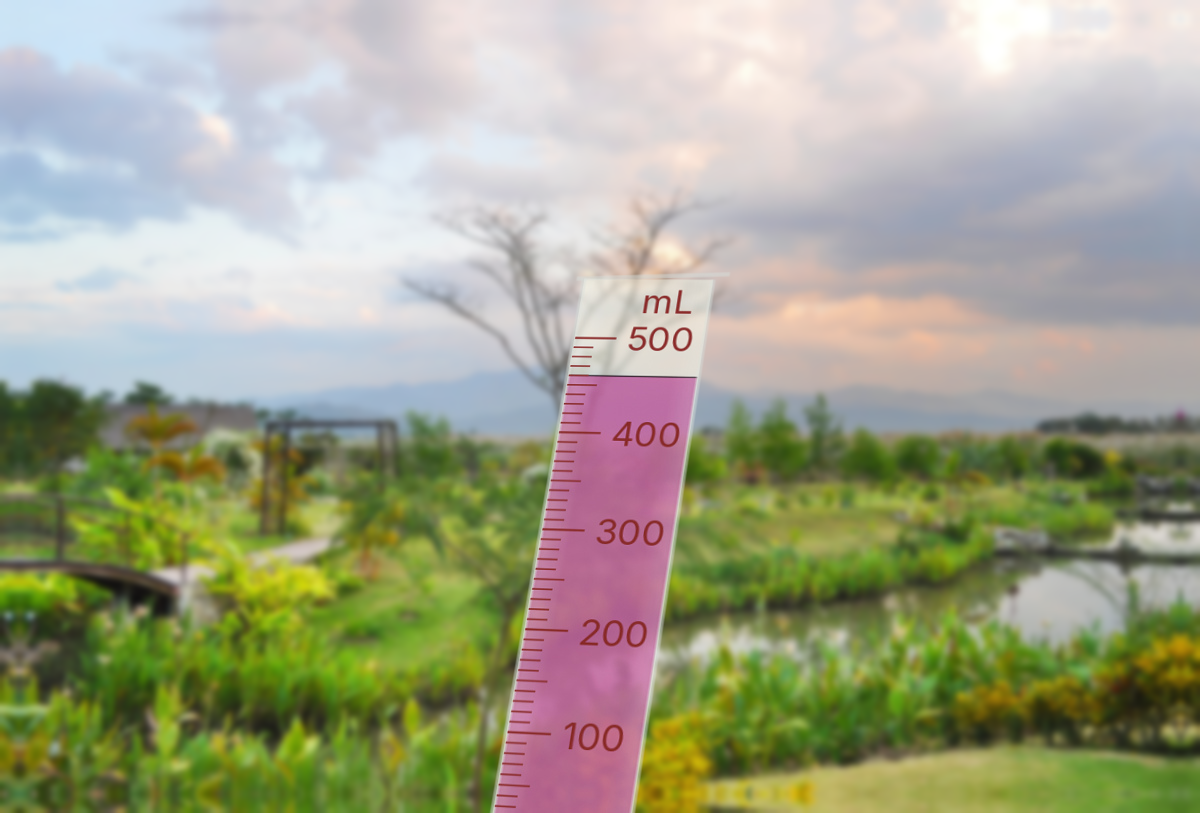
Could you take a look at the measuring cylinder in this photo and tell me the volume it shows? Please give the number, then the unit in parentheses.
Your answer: 460 (mL)
